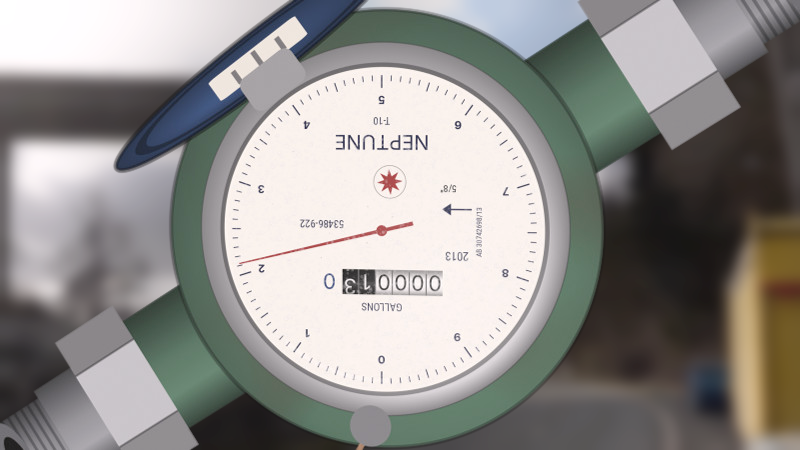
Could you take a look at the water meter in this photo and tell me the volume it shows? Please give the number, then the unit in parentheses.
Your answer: 132.1 (gal)
